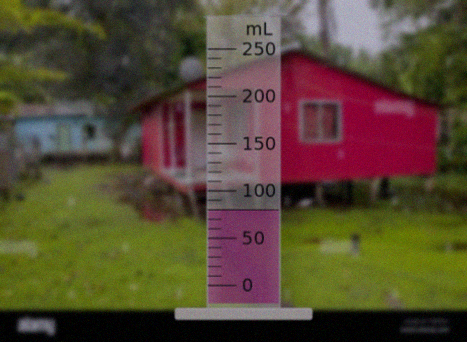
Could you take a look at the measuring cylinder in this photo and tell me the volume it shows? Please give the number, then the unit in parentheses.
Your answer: 80 (mL)
